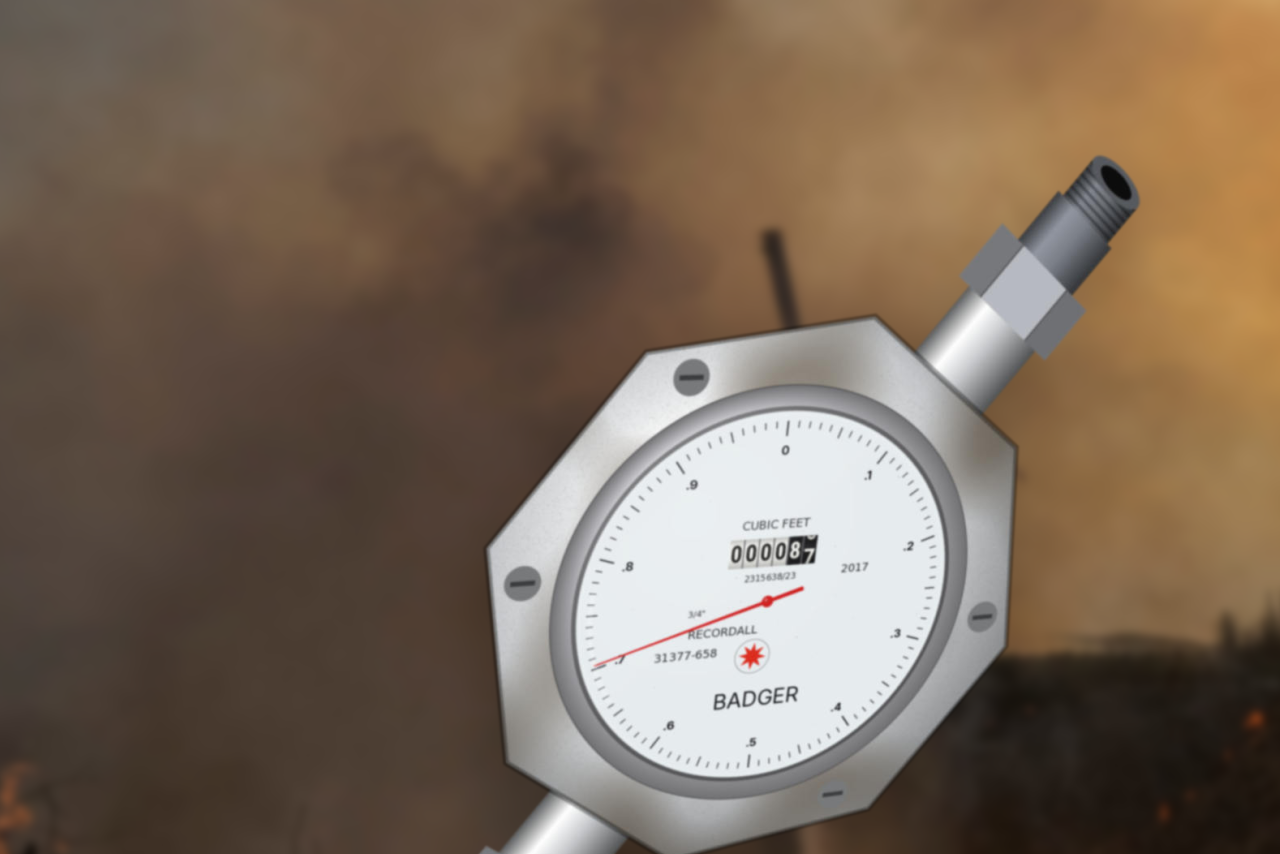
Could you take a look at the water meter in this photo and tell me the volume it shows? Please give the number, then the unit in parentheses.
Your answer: 86.70 (ft³)
